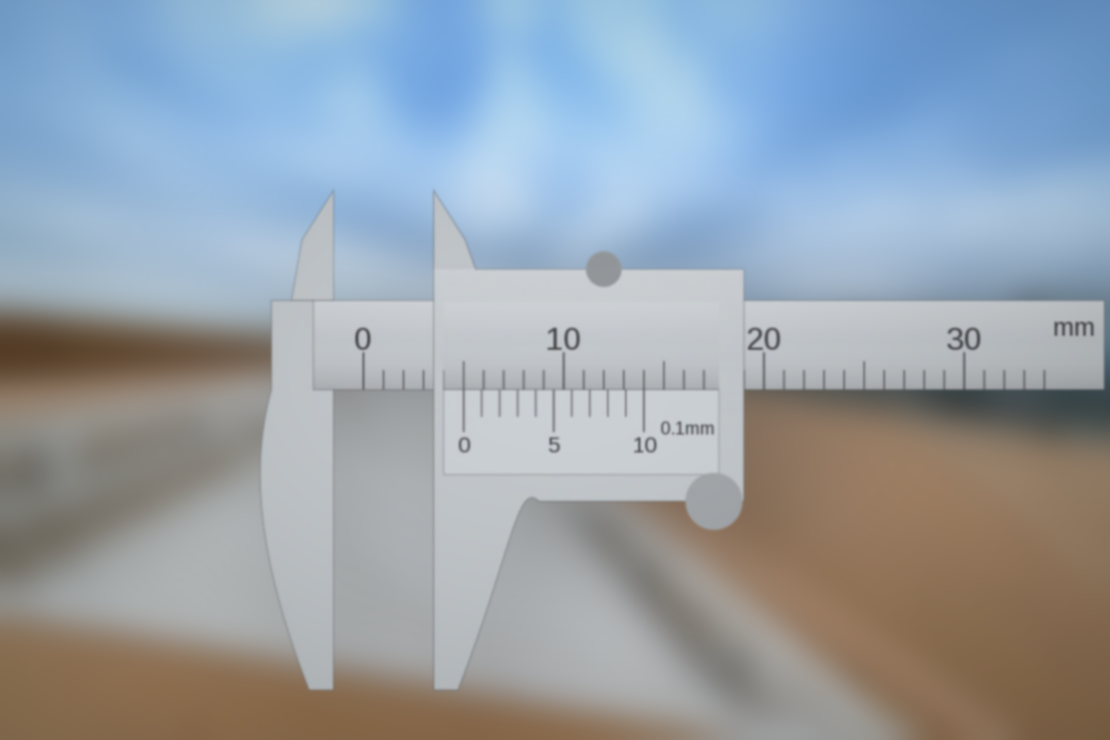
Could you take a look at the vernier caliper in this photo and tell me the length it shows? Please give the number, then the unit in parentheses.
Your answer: 5.0 (mm)
